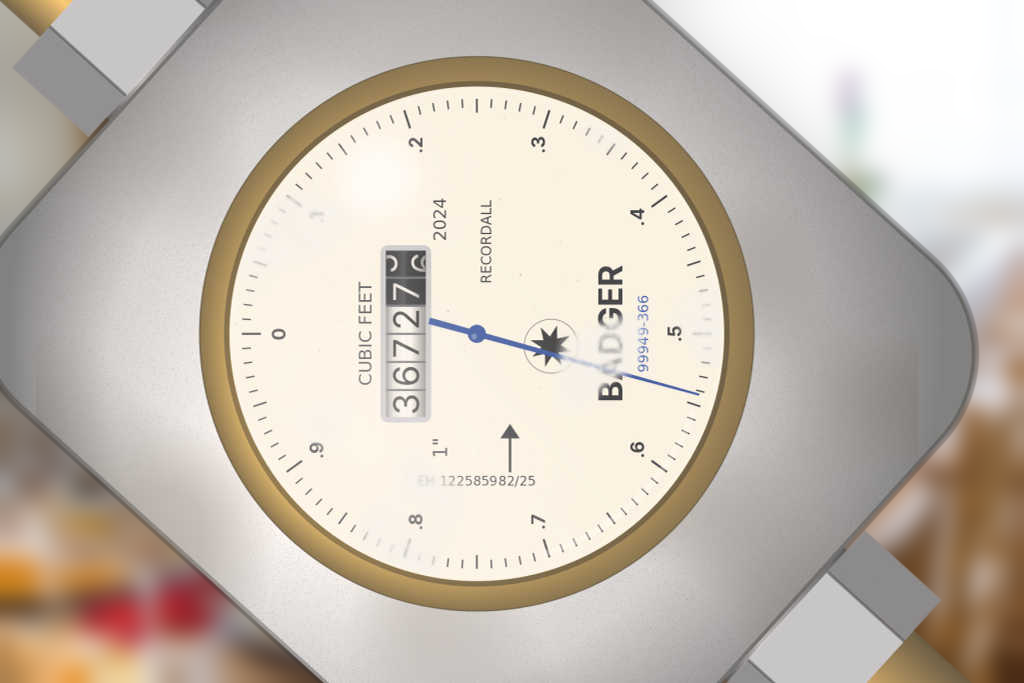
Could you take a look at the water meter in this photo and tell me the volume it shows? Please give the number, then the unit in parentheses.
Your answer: 367275.54 (ft³)
